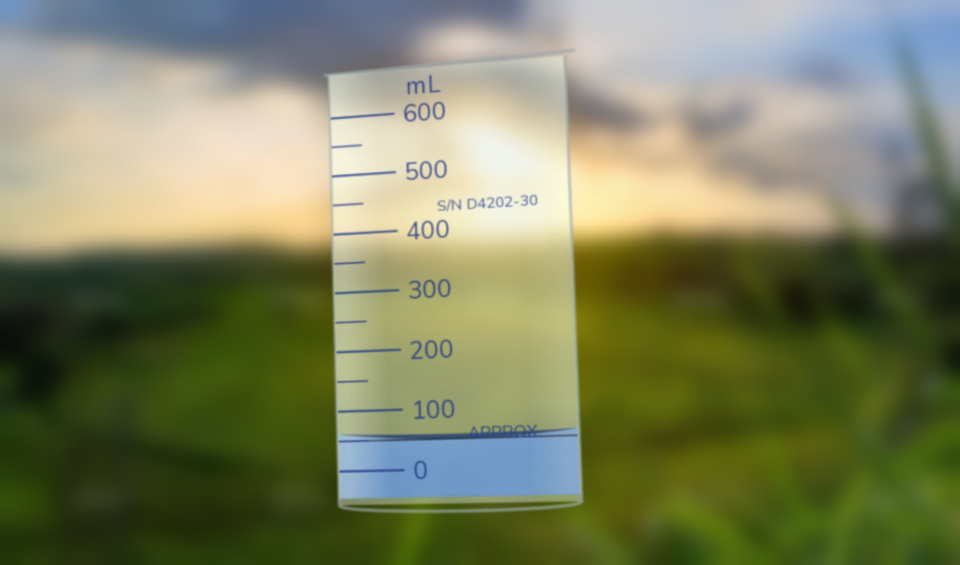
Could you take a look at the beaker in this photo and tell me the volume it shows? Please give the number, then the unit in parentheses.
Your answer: 50 (mL)
